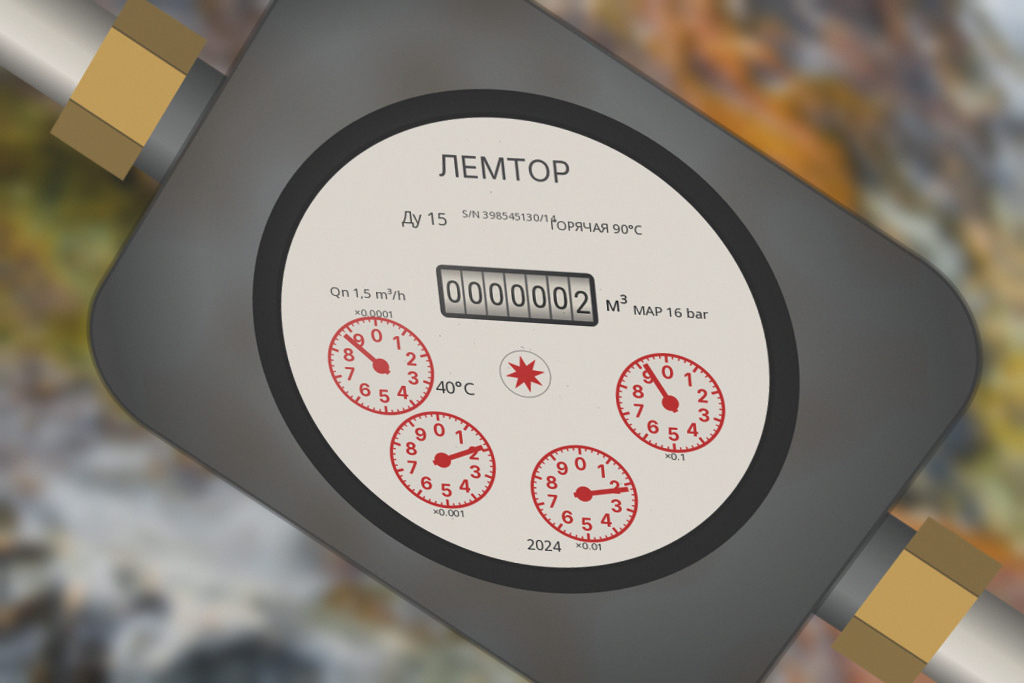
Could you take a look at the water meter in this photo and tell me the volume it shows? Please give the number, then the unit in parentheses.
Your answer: 1.9218 (m³)
